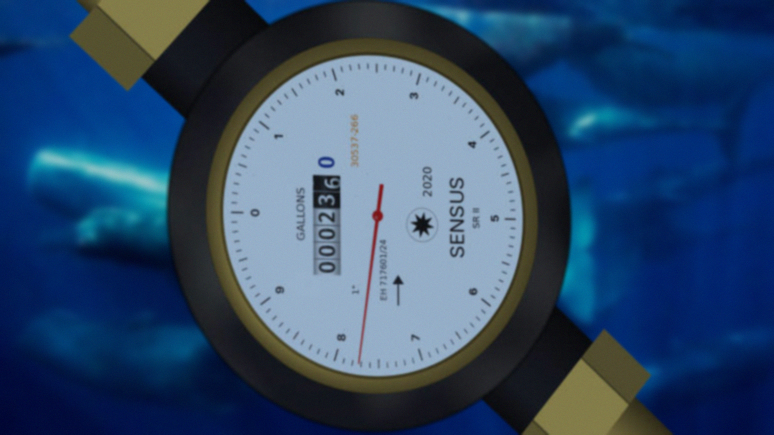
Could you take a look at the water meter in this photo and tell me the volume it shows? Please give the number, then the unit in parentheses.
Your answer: 2357.7 (gal)
